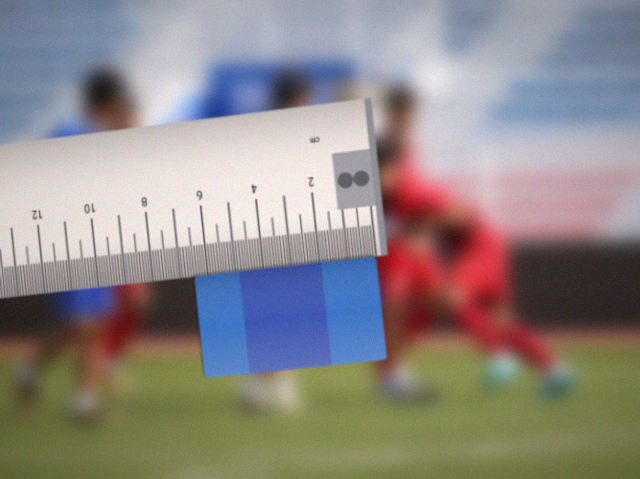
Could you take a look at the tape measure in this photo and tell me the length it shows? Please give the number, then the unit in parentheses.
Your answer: 6.5 (cm)
